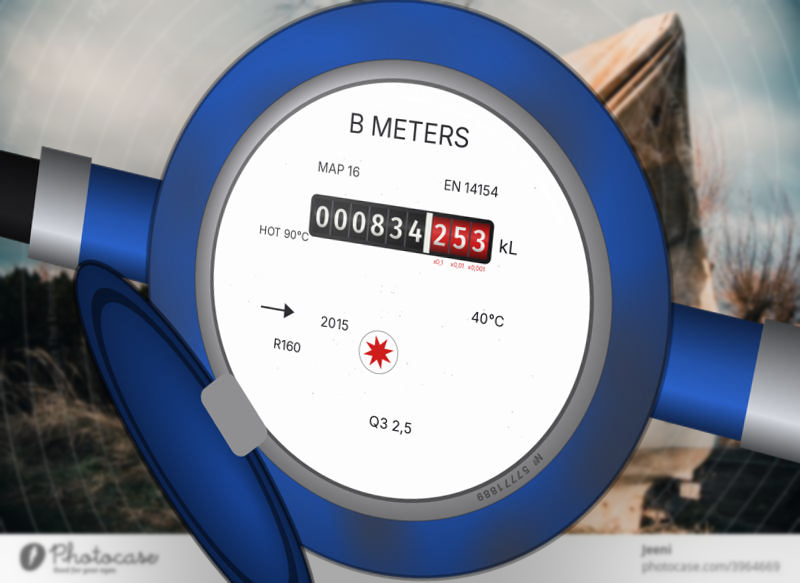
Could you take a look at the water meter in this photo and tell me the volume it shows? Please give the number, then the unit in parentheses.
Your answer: 834.253 (kL)
